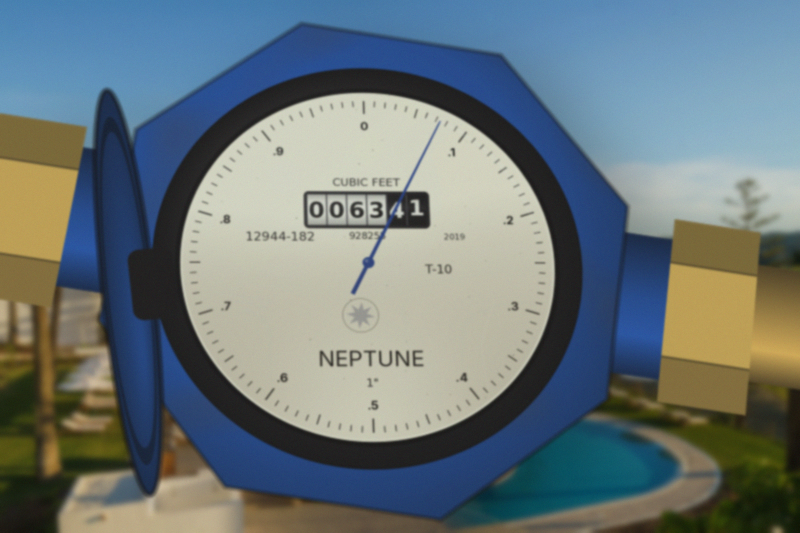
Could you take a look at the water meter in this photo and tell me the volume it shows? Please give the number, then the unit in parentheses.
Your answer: 6341.07 (ft³)
